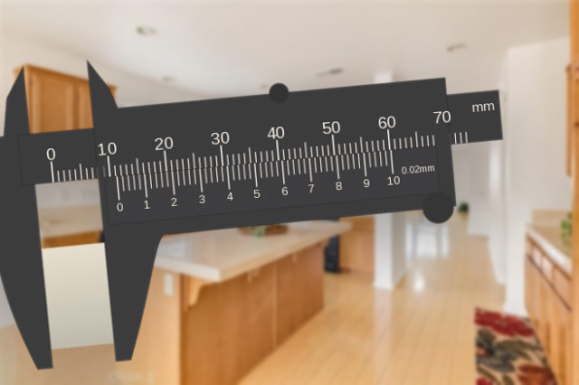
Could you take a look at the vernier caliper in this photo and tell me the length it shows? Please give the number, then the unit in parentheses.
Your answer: 11.2 (mm)
